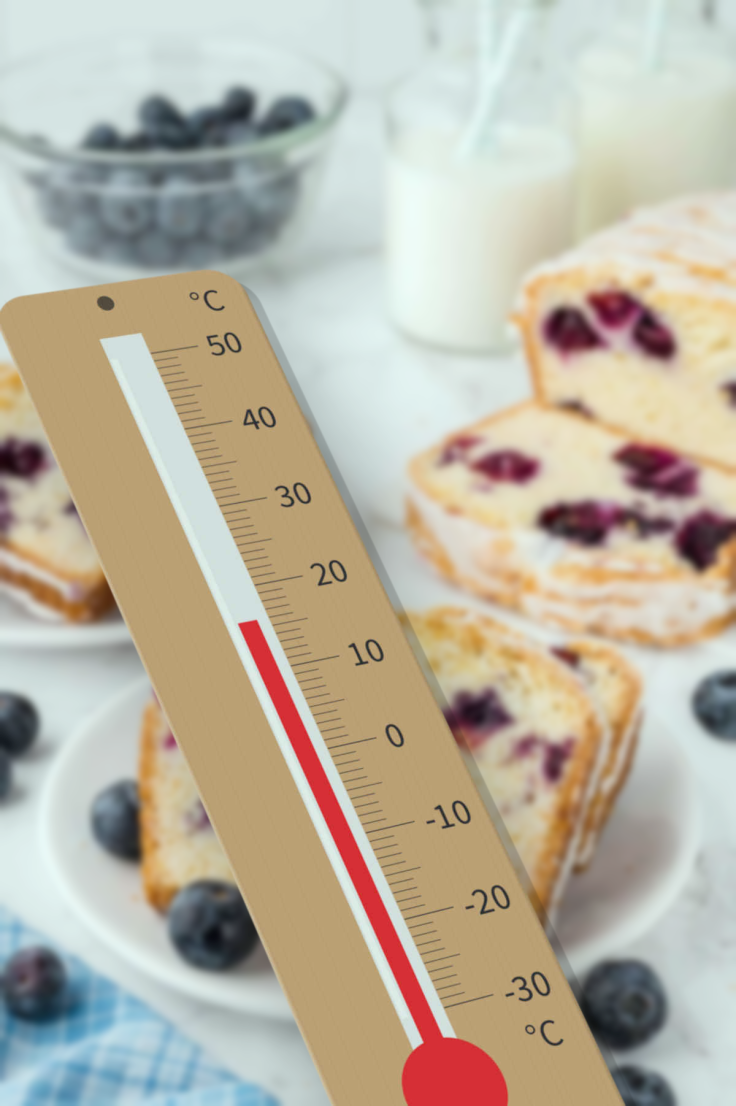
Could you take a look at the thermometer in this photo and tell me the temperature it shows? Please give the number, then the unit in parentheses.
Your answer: 16 (°C)
